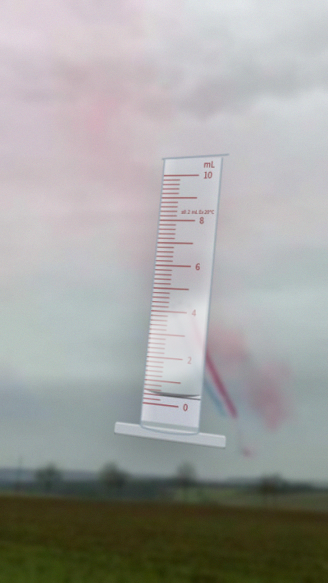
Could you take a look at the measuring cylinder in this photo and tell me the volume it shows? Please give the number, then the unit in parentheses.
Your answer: 0.4 (mL)
